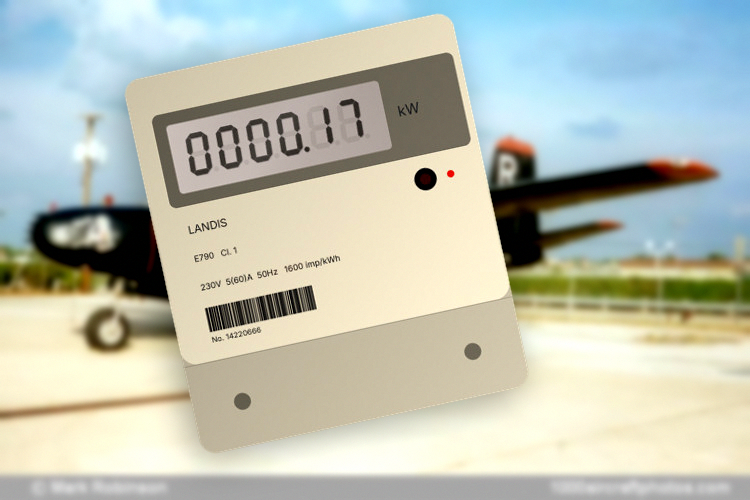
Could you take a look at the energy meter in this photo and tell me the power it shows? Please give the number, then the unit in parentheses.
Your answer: 0.17 (kW)
